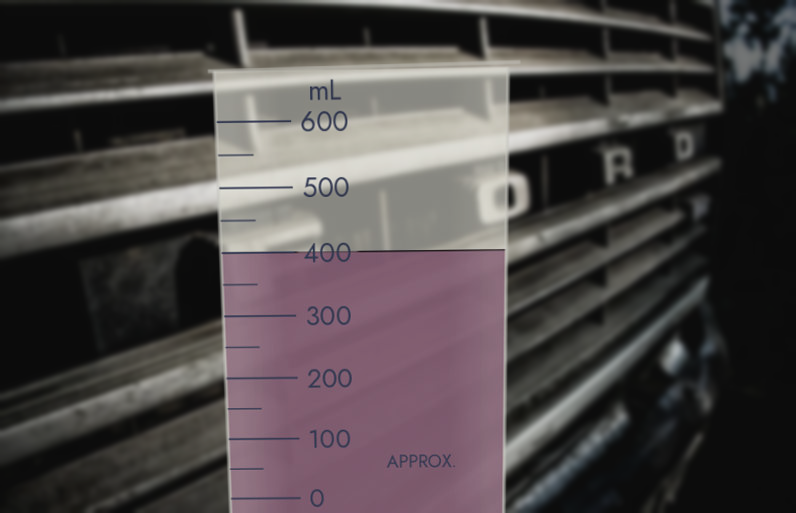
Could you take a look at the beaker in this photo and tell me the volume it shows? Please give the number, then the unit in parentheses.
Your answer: 400 (mL)
